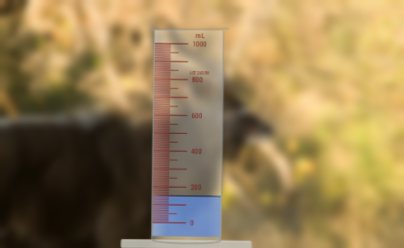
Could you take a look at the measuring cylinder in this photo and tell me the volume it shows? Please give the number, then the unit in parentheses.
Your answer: 150 (mL)
